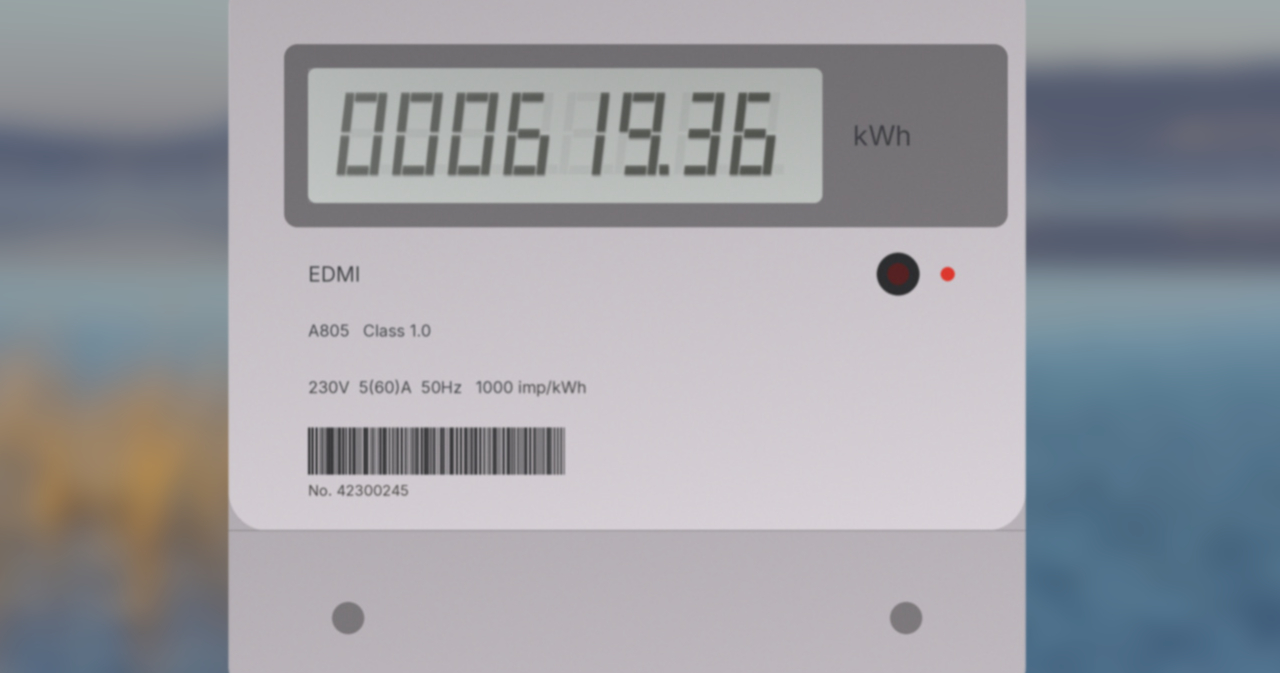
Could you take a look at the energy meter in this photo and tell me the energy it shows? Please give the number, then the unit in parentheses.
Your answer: 619.36 (kWh)
